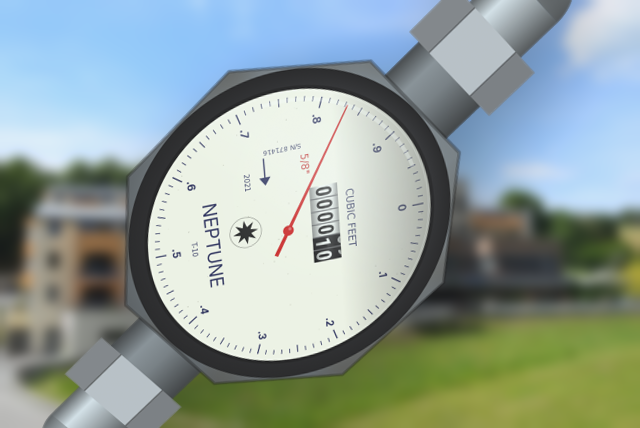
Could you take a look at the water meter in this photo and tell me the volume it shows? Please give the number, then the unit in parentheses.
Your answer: 9.83 (ft³)
